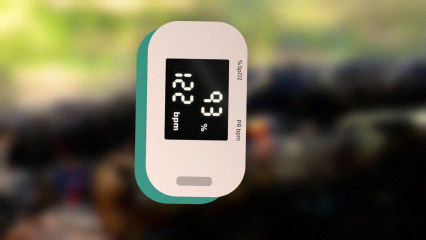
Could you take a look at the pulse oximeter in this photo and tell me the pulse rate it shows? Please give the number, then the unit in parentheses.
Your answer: 122 (bpm)
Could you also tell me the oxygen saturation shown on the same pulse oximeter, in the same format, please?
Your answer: 93 (%)
